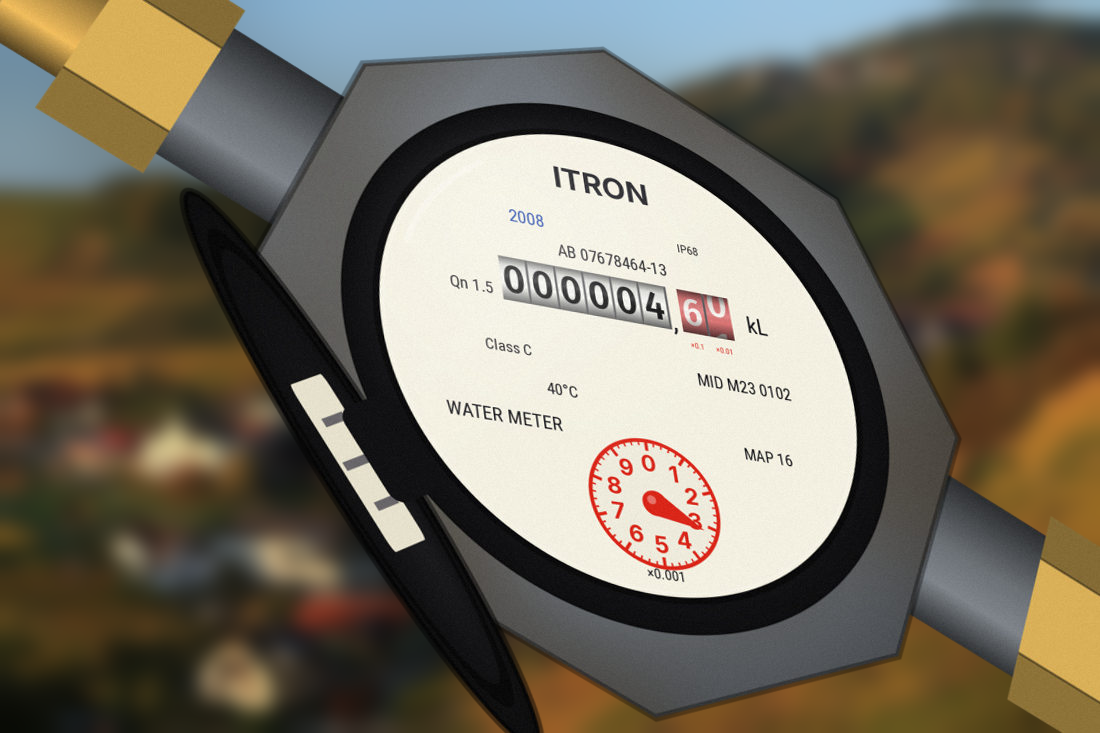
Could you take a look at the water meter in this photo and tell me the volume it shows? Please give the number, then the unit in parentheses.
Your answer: 4.603 (kL)
